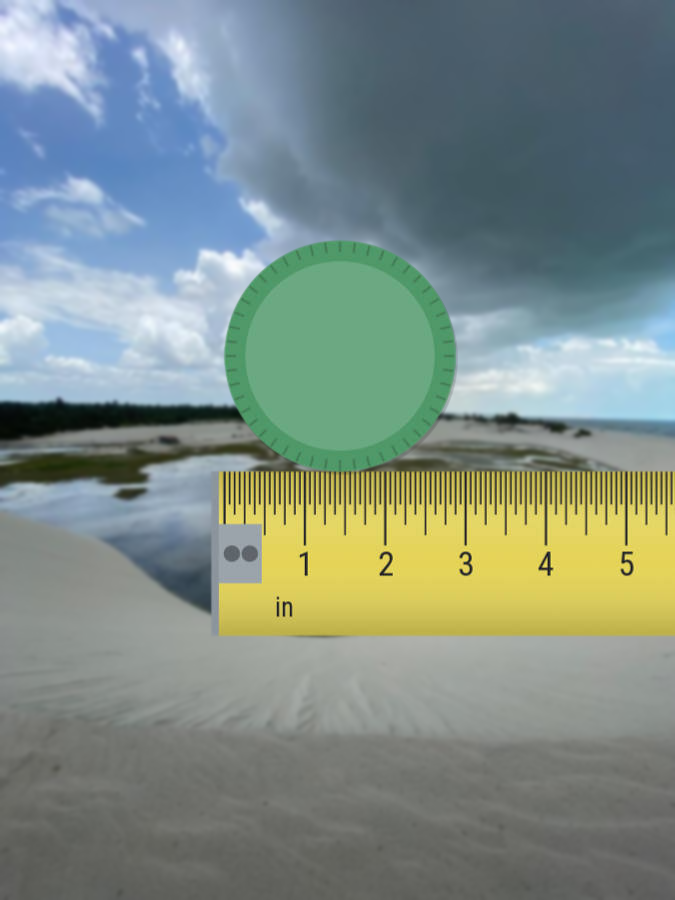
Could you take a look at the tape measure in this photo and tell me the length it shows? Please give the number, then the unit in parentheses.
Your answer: 2.875 (in)
